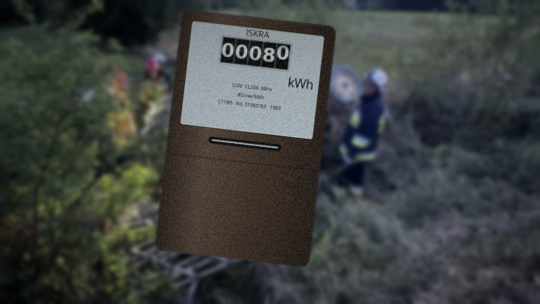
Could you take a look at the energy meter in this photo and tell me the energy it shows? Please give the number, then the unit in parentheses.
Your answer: 80 (kWh)
